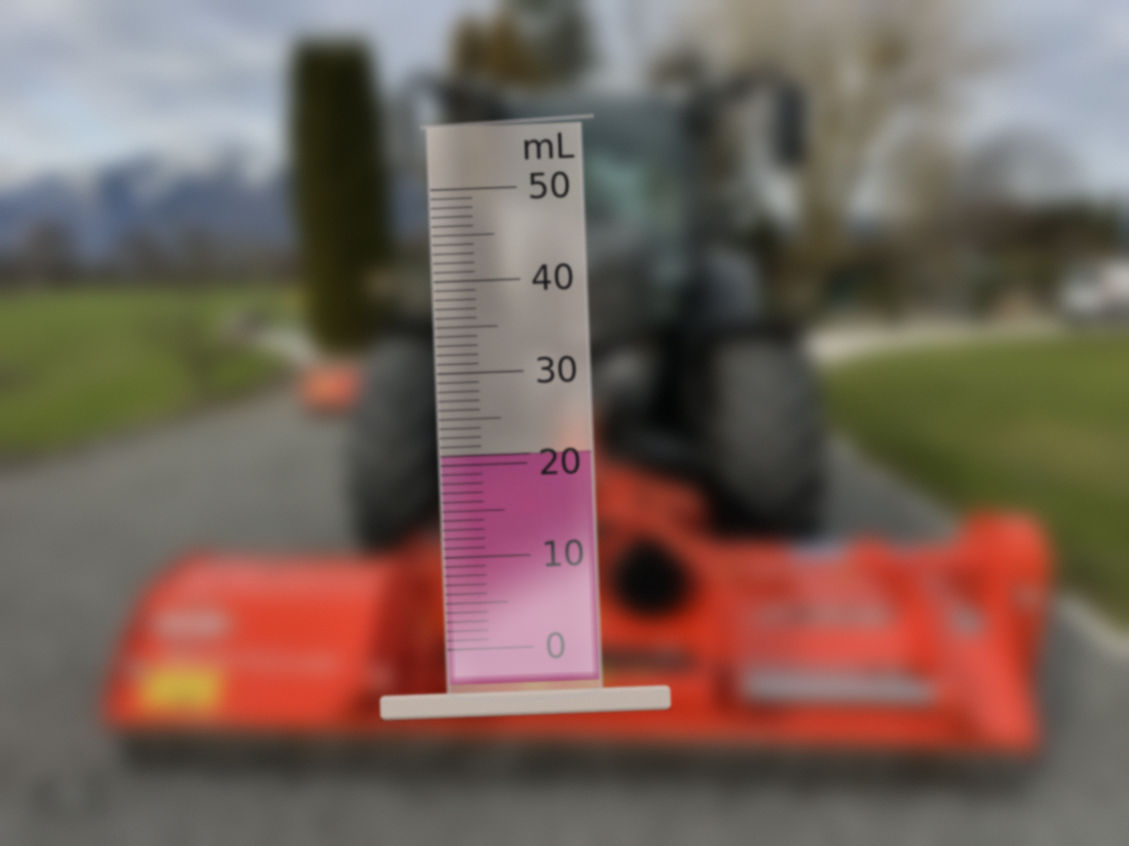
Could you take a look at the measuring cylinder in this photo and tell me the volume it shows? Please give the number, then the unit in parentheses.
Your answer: 21 (mL)
